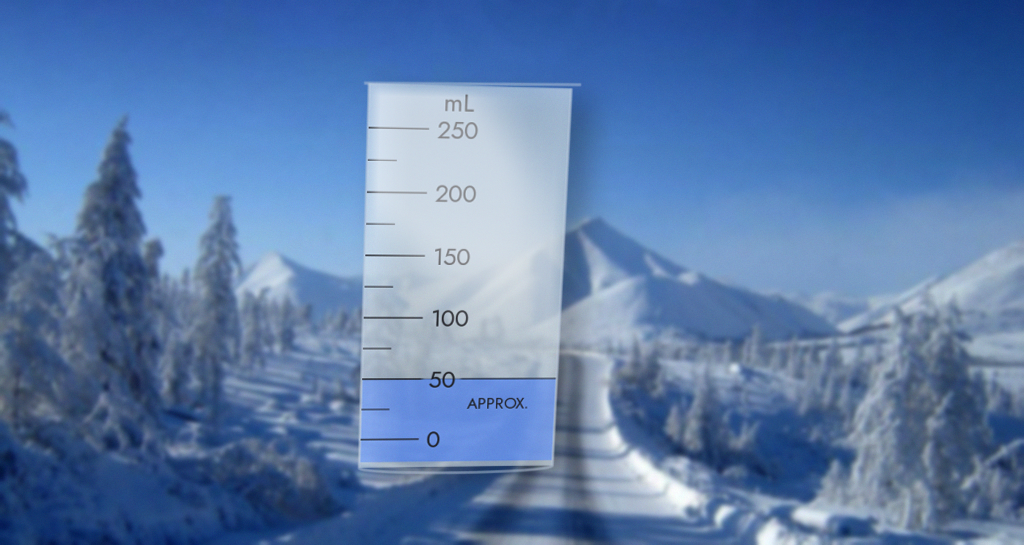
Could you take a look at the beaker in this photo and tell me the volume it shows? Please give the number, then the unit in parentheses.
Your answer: 50 (mL)
